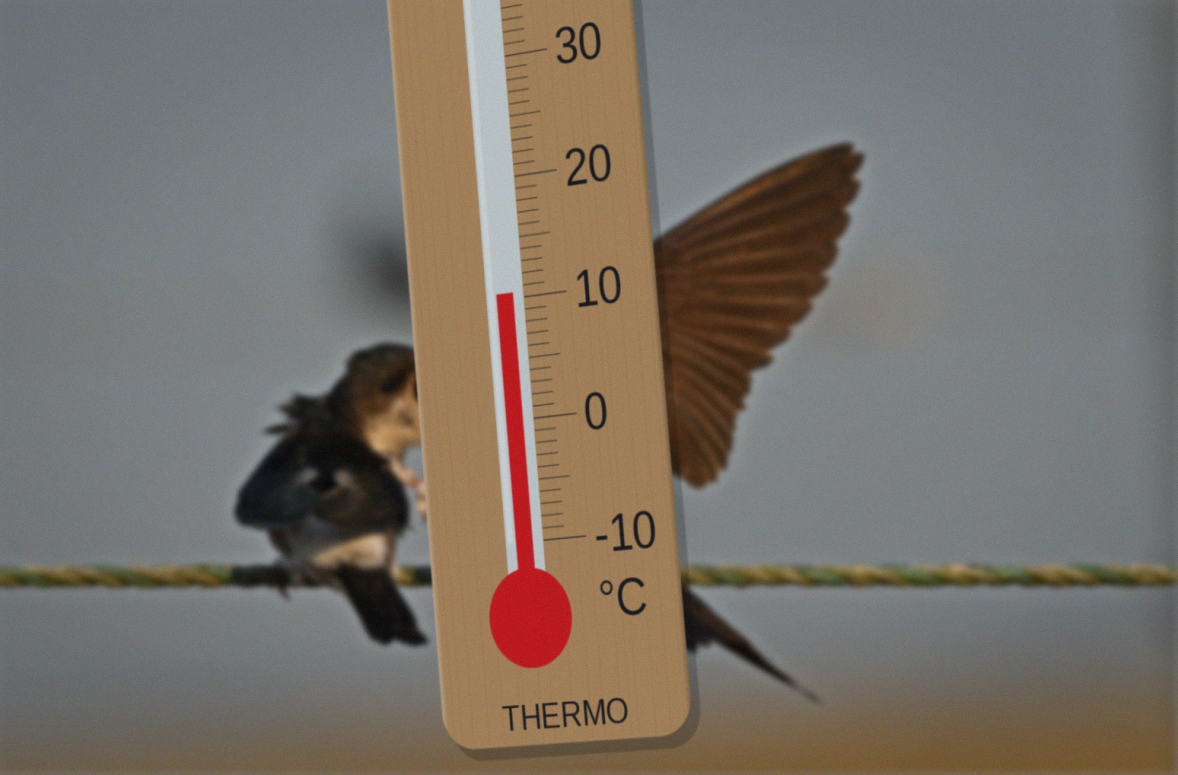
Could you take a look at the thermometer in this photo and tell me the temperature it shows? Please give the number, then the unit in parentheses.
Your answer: 10.5 (°C)
